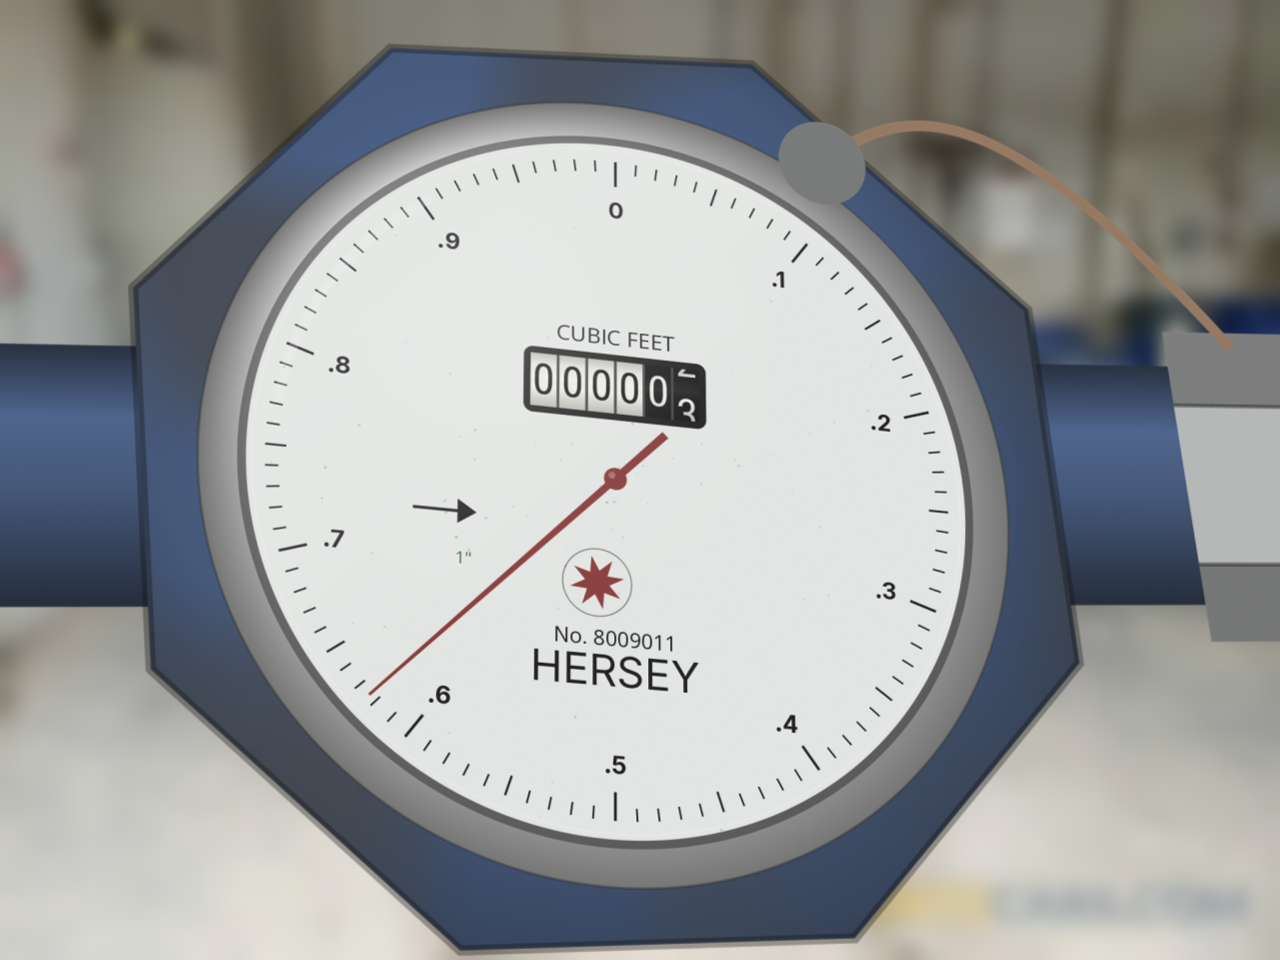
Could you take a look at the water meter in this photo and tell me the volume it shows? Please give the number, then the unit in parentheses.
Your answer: 2.62 (ft³)
